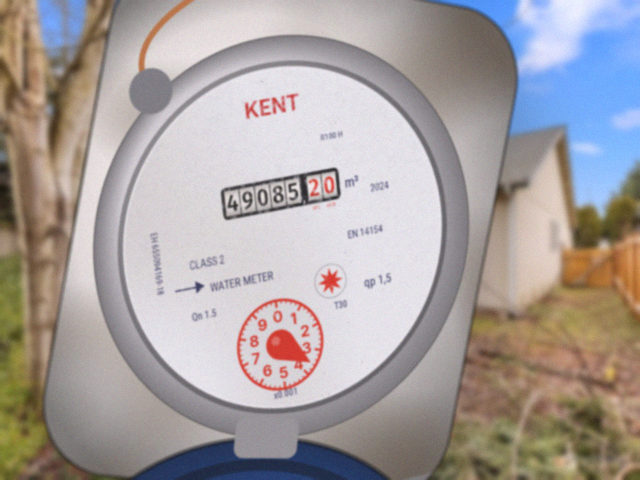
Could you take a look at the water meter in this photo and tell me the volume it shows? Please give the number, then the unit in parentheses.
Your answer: 49085.203 (m³)
